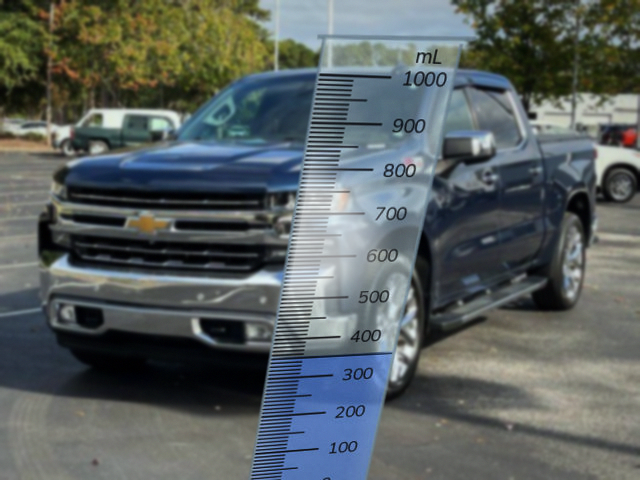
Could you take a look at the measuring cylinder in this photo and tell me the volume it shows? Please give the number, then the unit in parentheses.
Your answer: 350 (mL)
